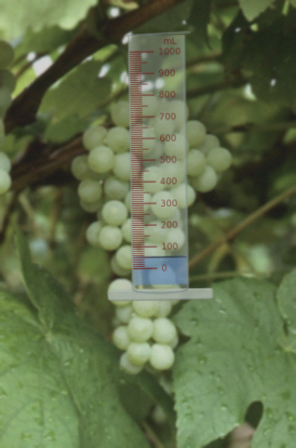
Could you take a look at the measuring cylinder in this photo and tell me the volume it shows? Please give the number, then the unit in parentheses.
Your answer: 50 (mL)
